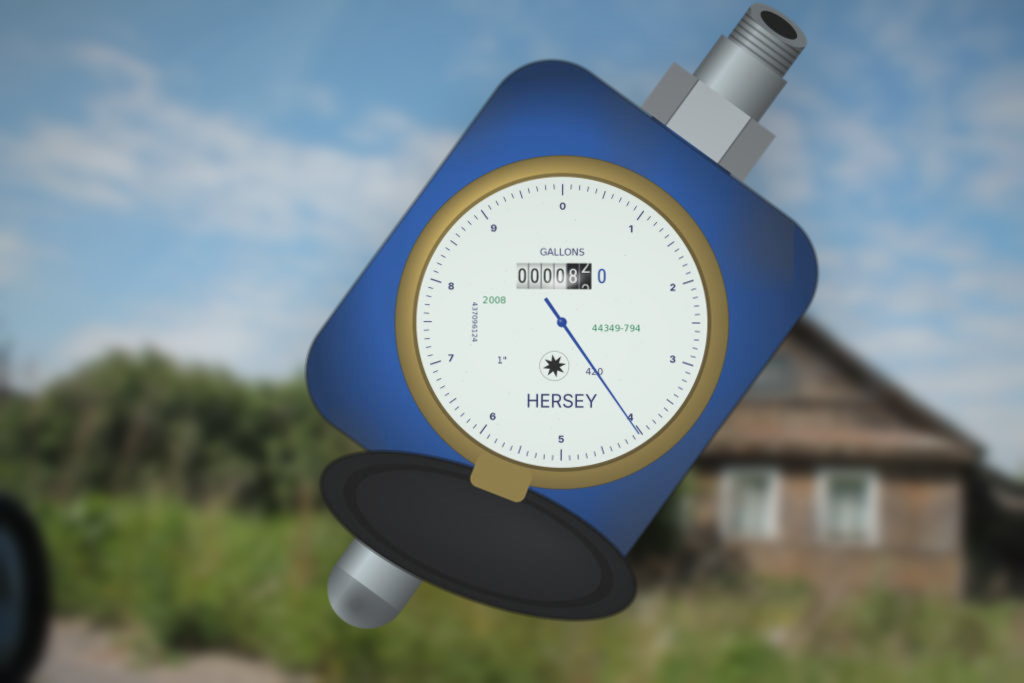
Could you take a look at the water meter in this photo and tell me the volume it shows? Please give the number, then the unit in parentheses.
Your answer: 824.0 (gal)
